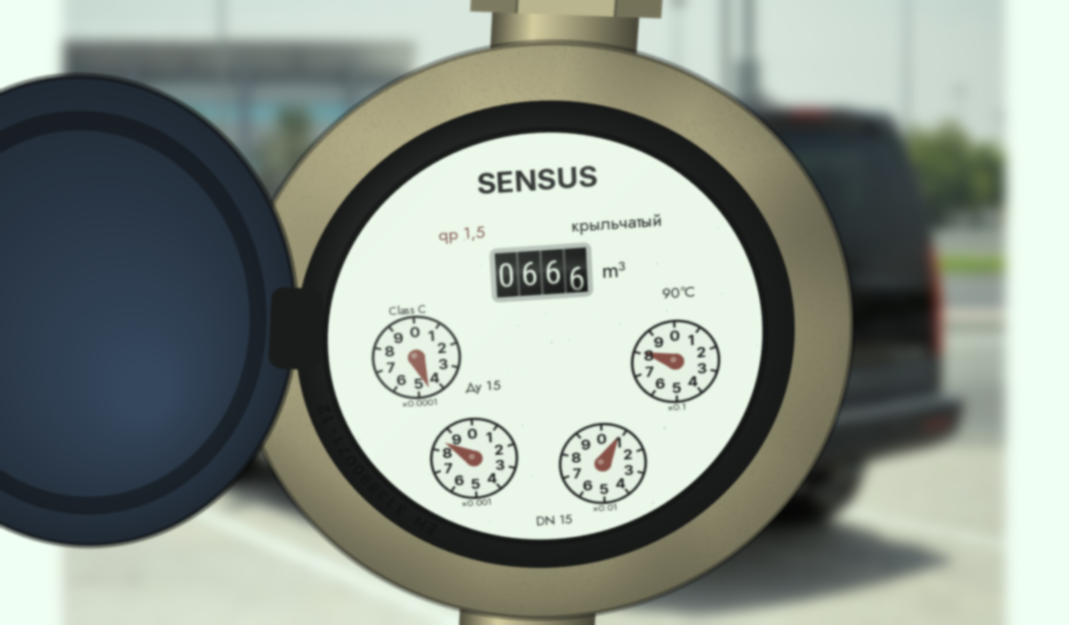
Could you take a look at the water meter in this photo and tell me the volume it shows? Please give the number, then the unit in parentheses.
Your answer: 665.8084 (m³)
